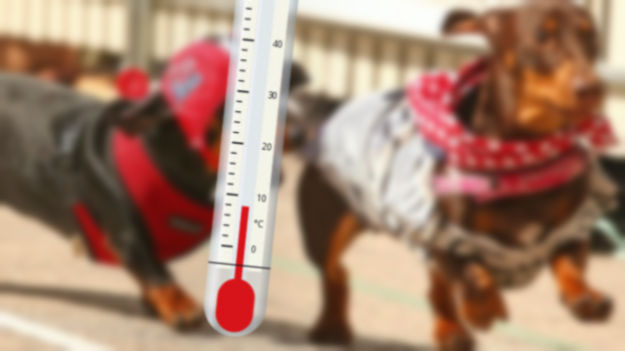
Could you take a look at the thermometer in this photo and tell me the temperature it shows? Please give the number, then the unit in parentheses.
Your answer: 8 (°C)
